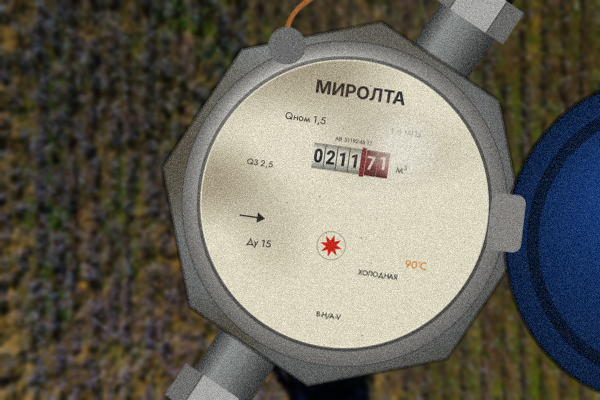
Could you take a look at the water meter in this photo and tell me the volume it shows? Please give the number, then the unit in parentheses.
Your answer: 211.71 (m³)
